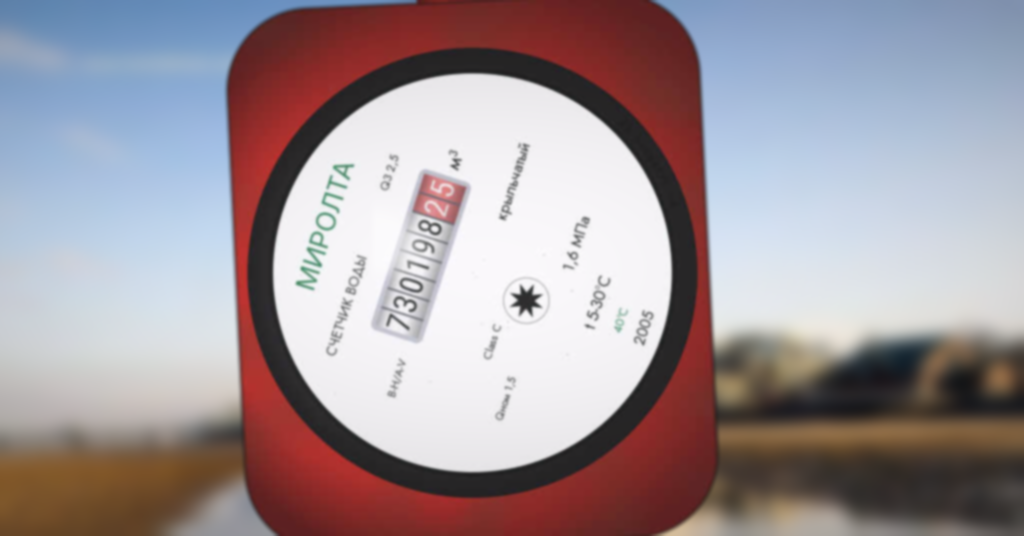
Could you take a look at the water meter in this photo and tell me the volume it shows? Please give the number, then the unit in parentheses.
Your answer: 730198.25 (m³)
